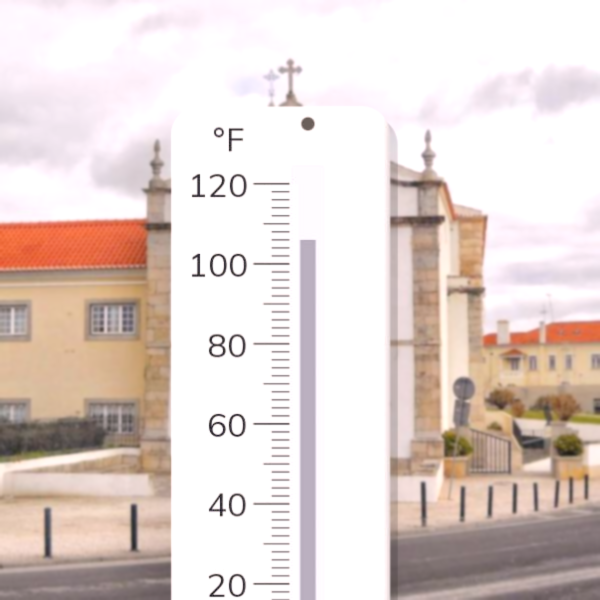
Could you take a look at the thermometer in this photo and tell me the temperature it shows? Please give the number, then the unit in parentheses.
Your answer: 106 (°F)
